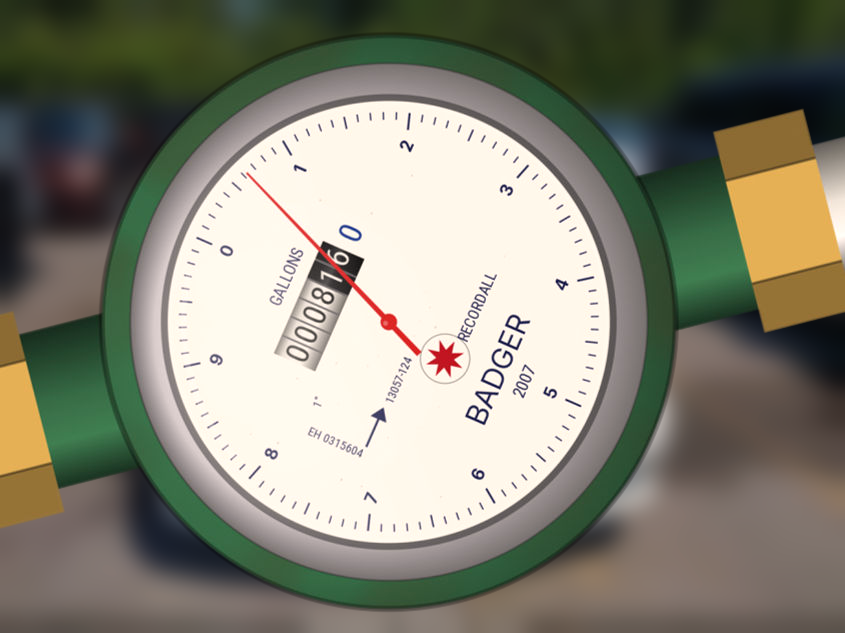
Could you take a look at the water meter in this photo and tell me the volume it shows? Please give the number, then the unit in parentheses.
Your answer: 8160.6 (gal)
